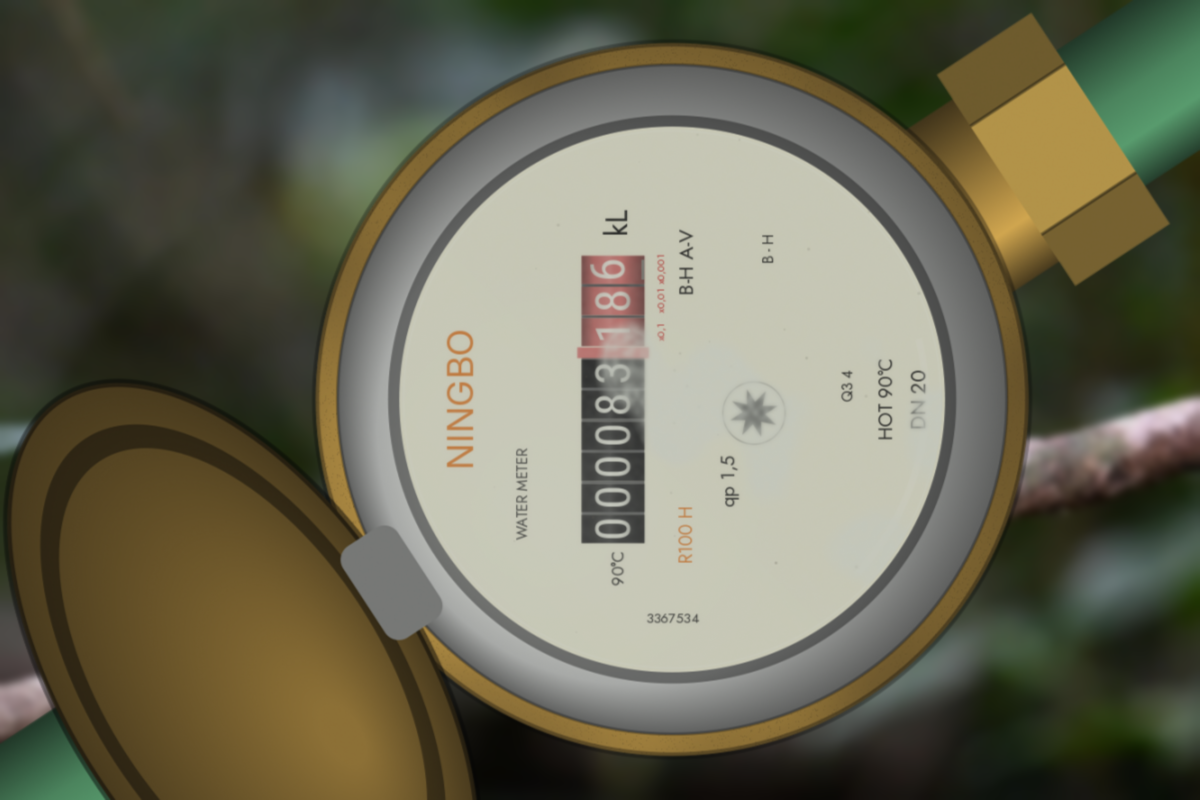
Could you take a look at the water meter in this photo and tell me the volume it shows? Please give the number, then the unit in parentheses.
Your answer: 83.186 (kL)
